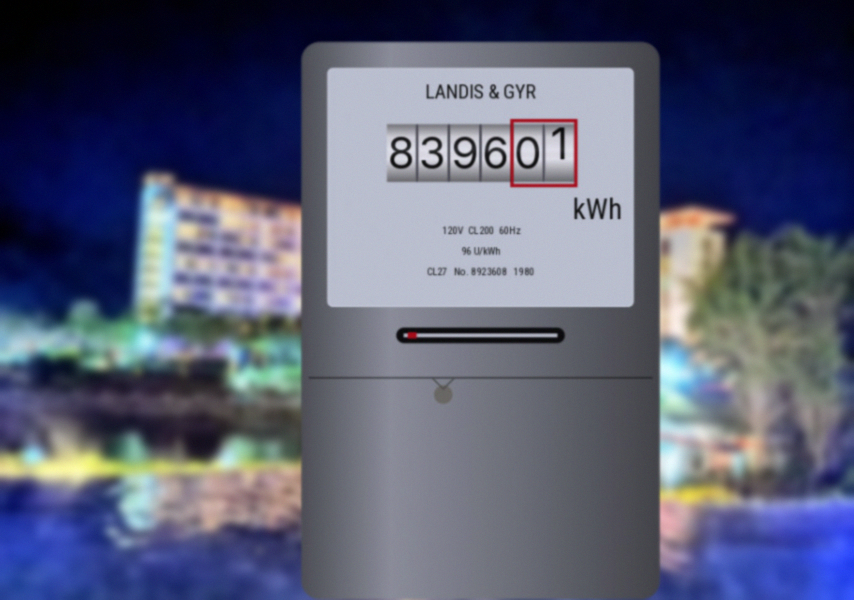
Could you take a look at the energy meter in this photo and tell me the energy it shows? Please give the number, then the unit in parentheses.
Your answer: 8396.01 (kWh)
